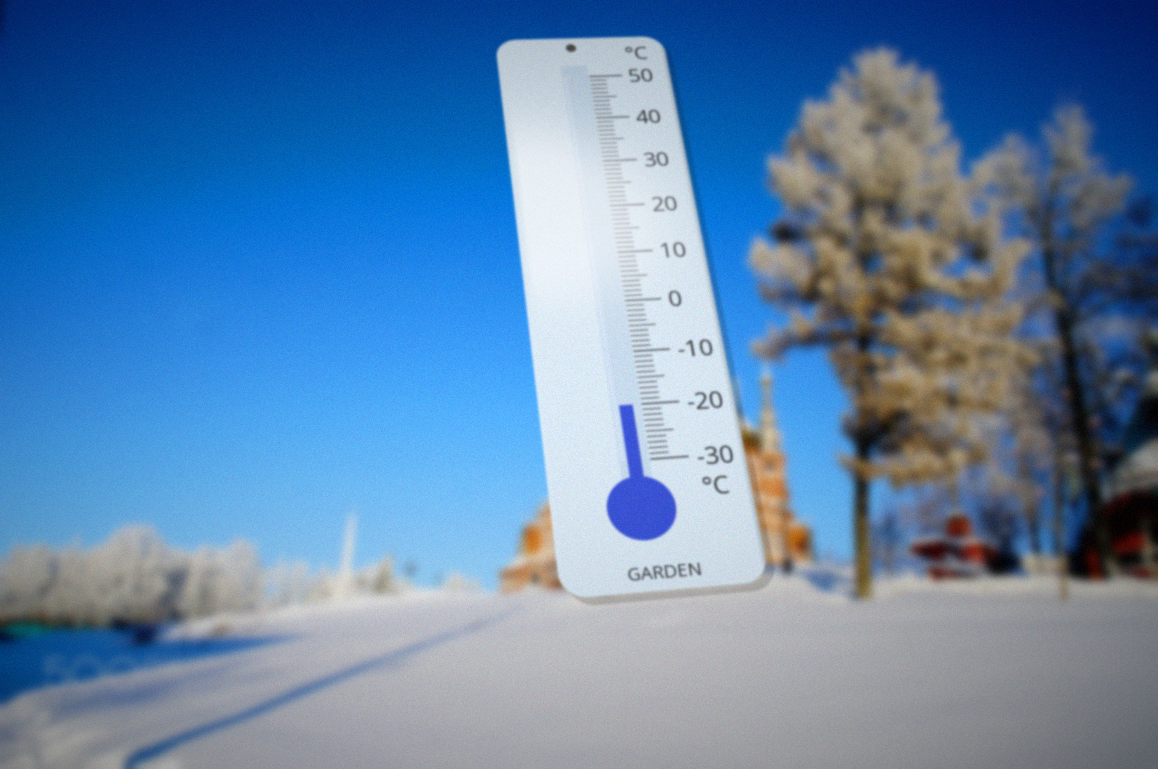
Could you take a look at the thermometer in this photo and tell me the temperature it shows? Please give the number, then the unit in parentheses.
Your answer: -20 (°C)
